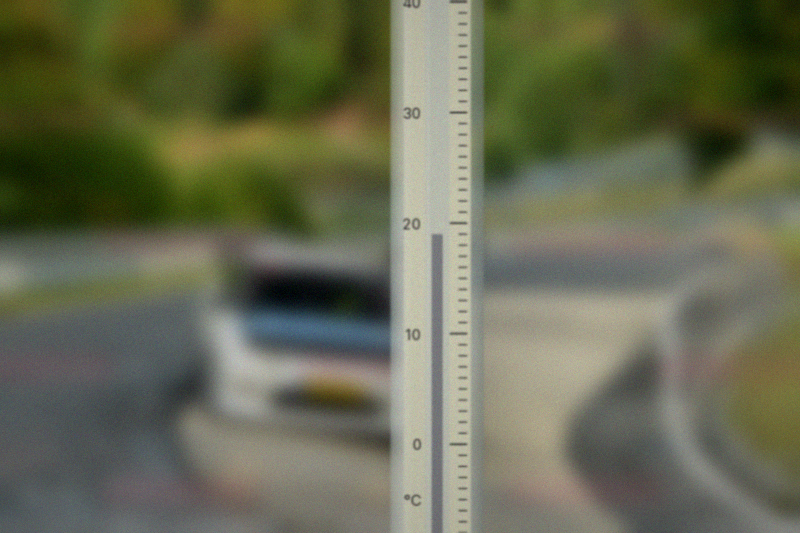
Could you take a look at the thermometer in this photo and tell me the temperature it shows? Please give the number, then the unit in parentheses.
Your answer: 19 (°C)
